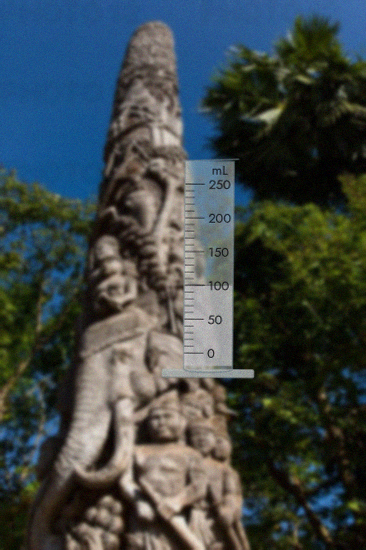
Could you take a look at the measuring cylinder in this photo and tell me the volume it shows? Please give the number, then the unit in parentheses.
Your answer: 100 (mL)
